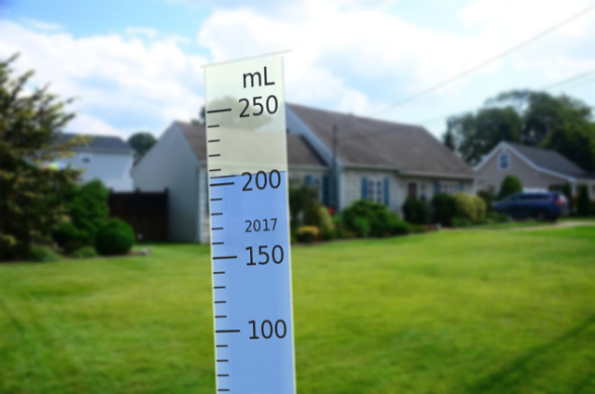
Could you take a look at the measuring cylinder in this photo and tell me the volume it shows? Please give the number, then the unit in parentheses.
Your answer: 205 (mL)
